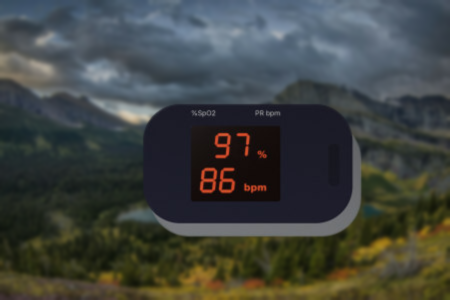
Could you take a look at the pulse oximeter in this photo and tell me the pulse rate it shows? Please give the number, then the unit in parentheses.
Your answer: 86 (bpm)
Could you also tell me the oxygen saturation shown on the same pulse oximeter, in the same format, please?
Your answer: 97 (%)
